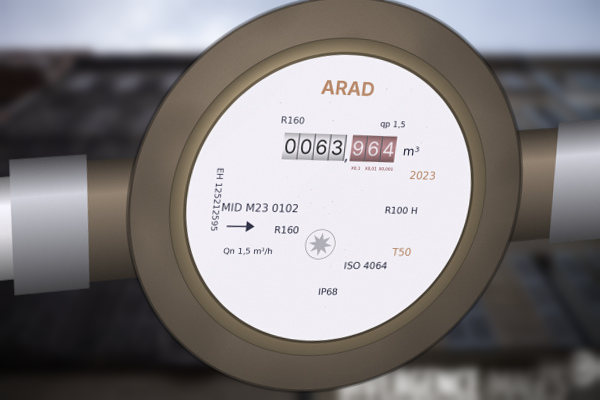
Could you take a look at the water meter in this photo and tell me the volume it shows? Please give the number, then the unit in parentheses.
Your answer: 63.964 (m³)
